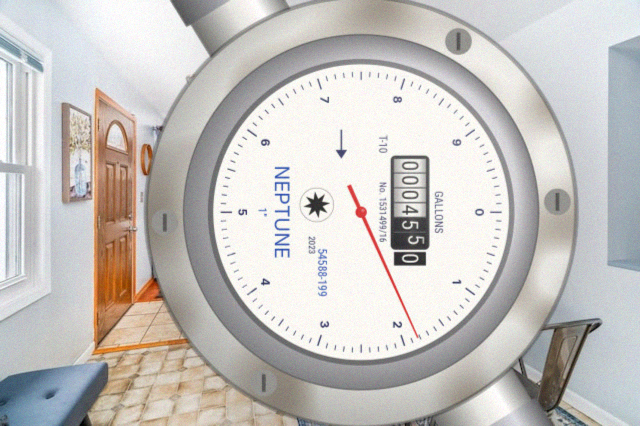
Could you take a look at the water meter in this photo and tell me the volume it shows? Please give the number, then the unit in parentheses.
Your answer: 4551.8 (gal)
